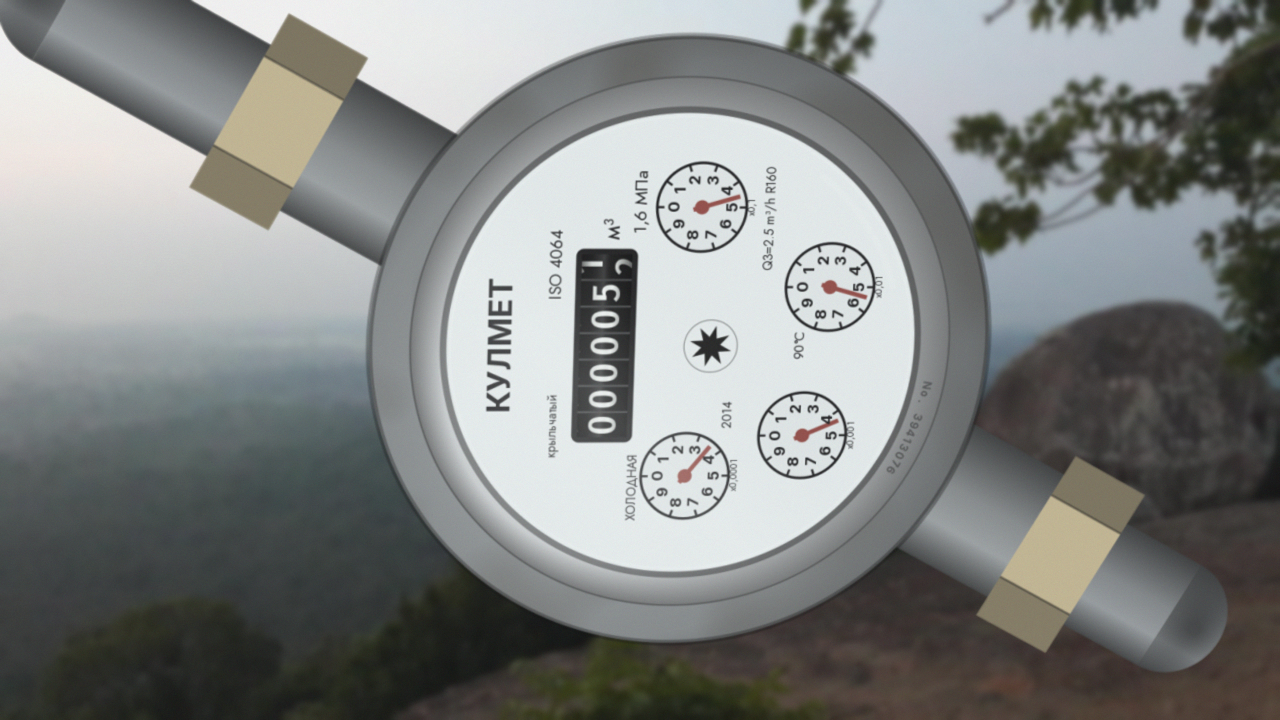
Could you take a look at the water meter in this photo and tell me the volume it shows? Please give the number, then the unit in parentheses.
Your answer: 51.4543 (m³)
